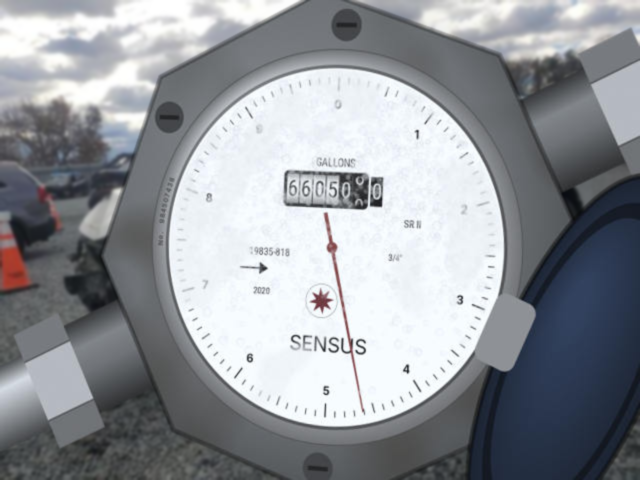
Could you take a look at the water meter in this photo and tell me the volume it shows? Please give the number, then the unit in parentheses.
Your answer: 6605084.6 (gal)
